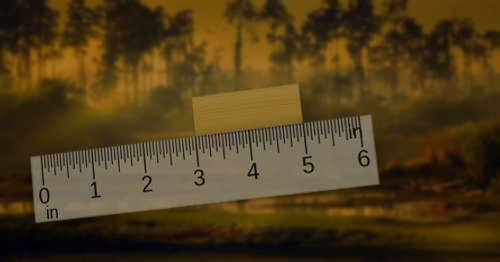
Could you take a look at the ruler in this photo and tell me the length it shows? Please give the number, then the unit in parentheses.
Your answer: 2 (in)
